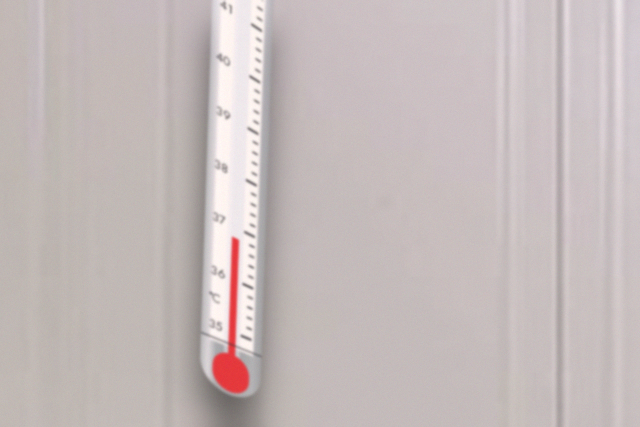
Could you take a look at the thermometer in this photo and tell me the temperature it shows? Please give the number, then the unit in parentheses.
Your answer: 36.8 (°C)
